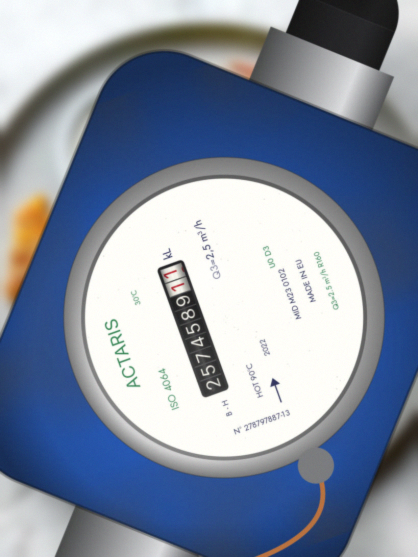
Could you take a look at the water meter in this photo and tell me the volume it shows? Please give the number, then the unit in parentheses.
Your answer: 2574589.11 (kL)
